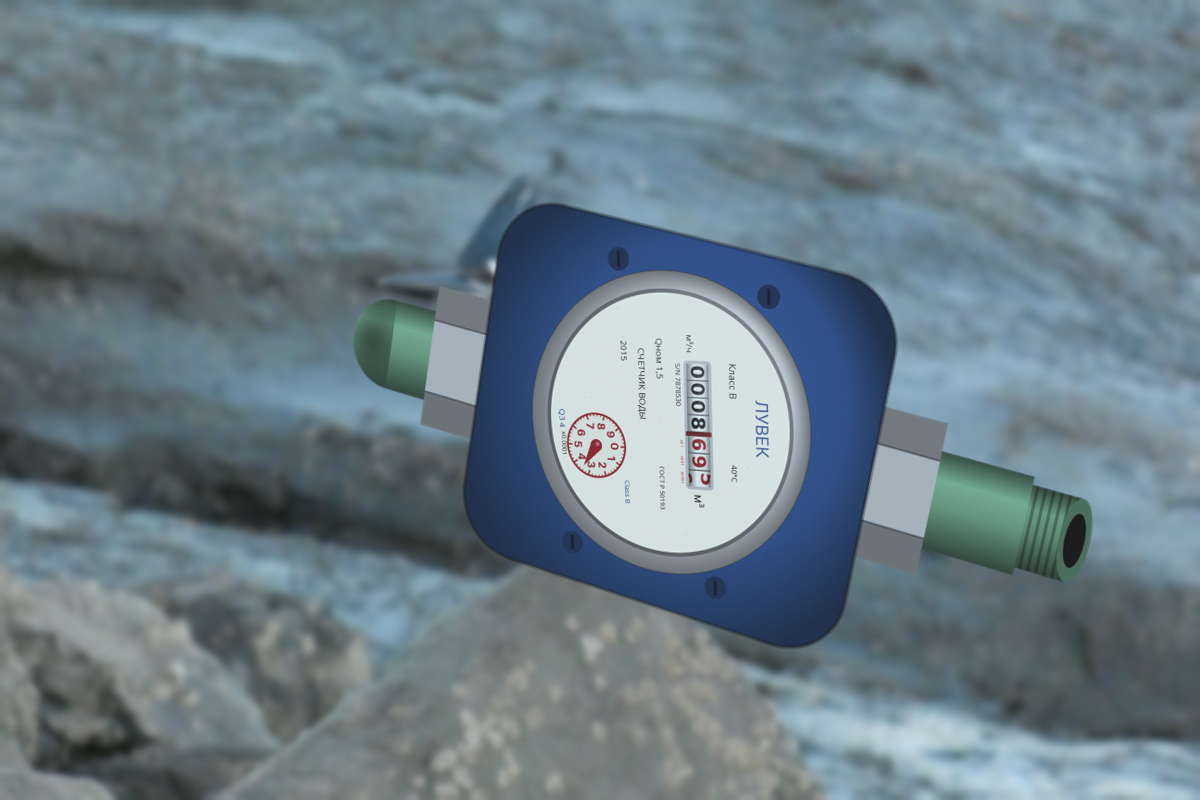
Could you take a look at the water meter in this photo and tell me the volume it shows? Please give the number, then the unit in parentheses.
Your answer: 8.6953 (m³)
